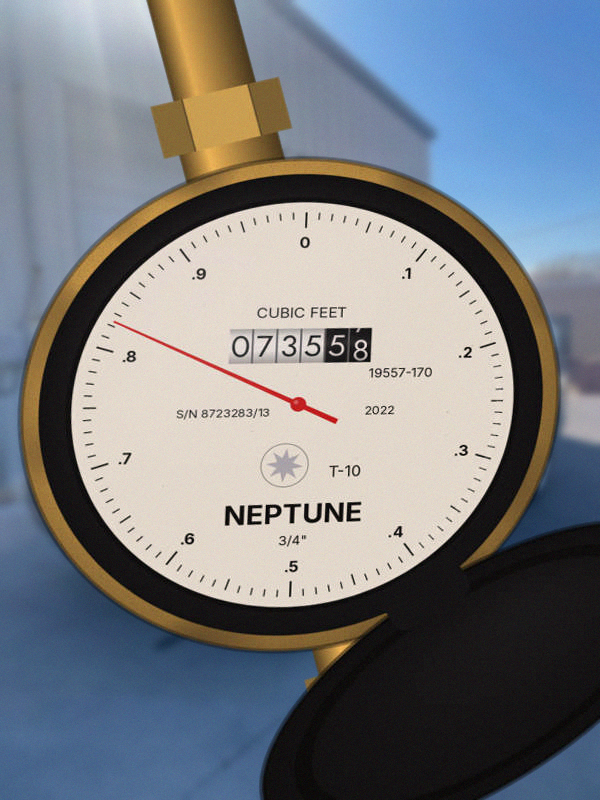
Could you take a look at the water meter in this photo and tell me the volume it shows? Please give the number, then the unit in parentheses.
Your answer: 73557.82 (ft³)
